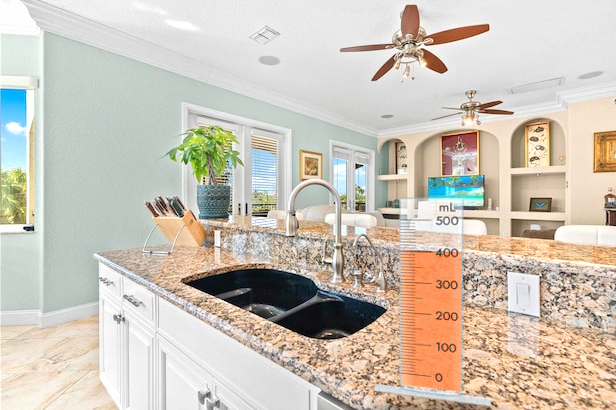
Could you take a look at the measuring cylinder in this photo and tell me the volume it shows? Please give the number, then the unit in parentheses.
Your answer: 400 (mL)
